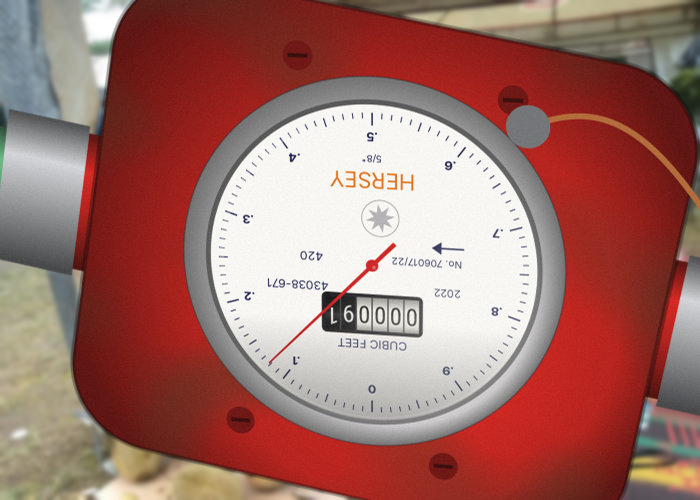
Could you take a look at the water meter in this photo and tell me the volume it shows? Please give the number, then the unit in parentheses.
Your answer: 91.12 (ft³)
